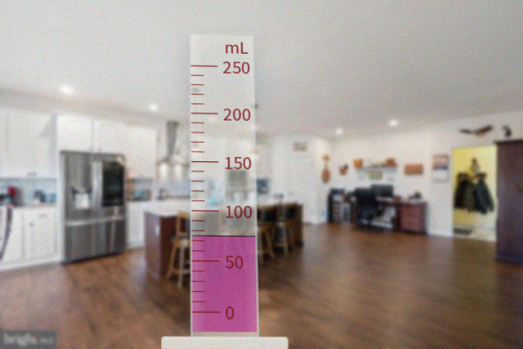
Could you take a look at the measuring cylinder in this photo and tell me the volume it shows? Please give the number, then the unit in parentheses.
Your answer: 75 (mL)
